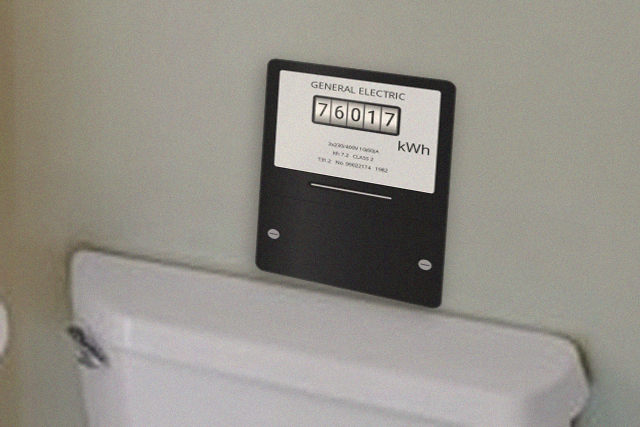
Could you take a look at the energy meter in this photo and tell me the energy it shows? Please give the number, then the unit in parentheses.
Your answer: 76017 (kWh)
